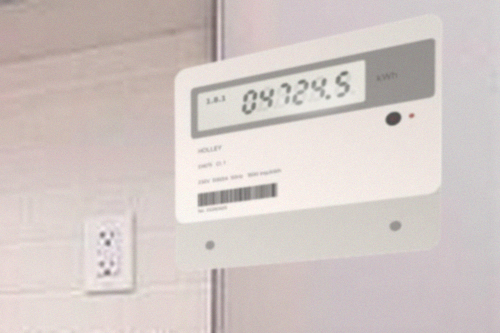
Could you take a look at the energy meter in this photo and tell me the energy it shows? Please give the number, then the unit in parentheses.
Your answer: 4724.5 (kWh)
